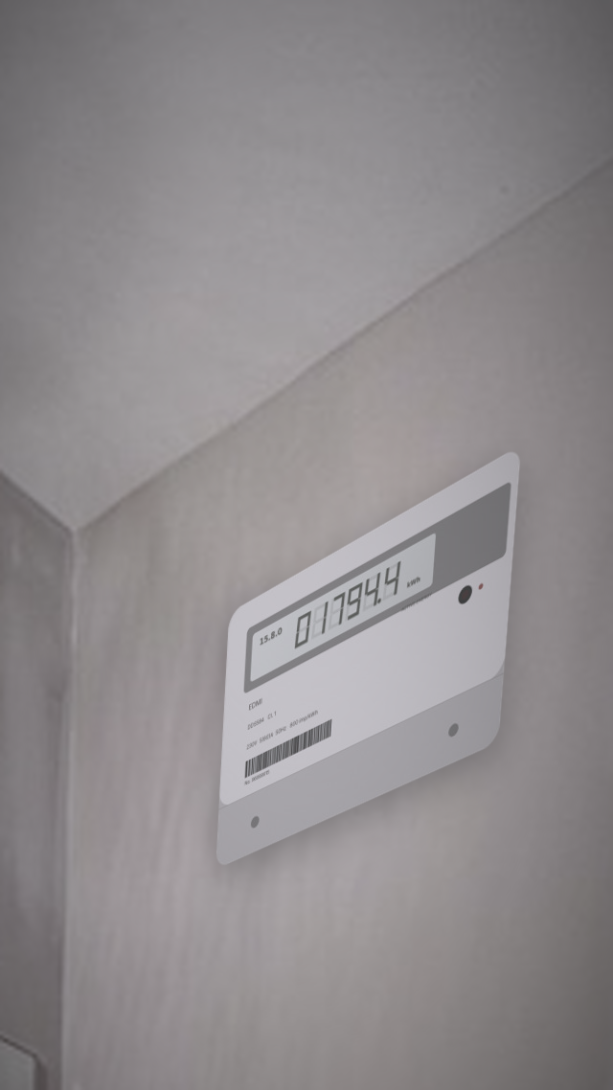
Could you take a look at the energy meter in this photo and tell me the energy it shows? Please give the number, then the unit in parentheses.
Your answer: 1794.4 (kWh)
